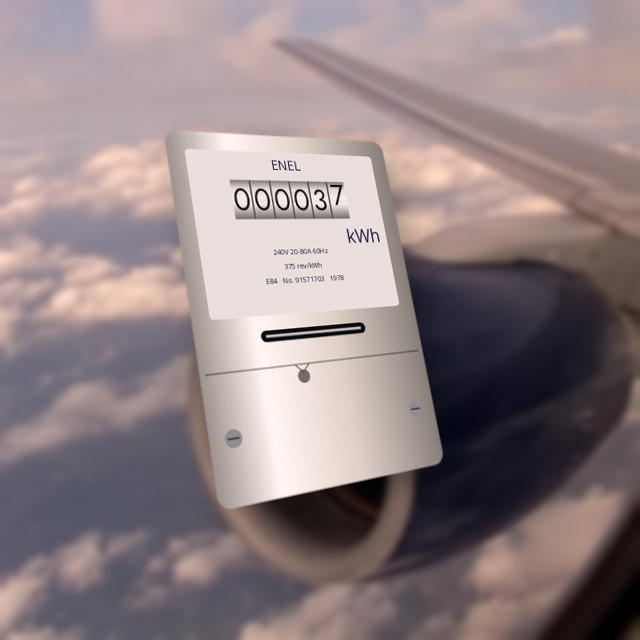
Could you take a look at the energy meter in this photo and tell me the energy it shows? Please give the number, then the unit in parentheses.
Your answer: 37 (kWh)
